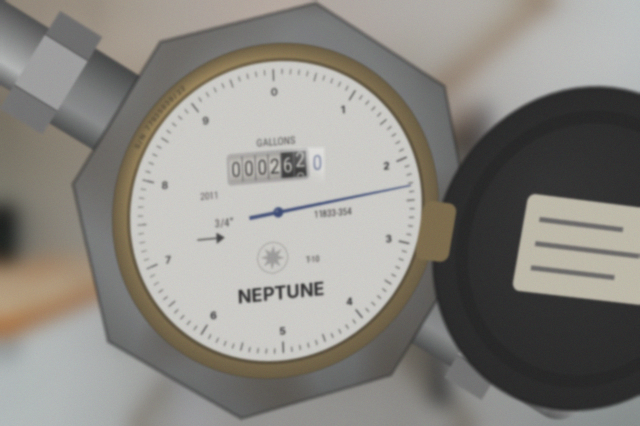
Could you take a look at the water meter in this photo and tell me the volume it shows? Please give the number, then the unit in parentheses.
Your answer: 2622.3 (gal)
